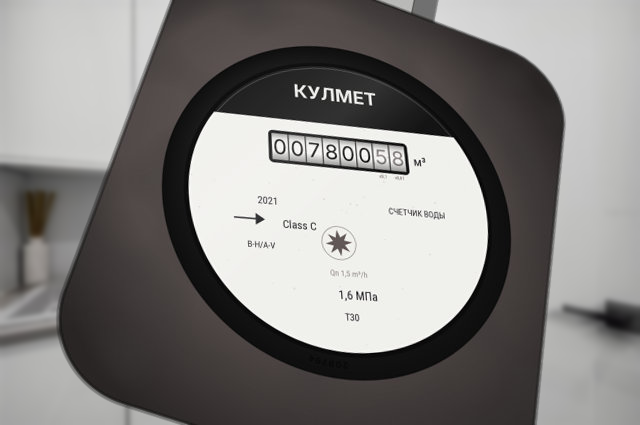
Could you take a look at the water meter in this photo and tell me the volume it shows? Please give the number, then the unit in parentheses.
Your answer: 7800.58 (m³)
